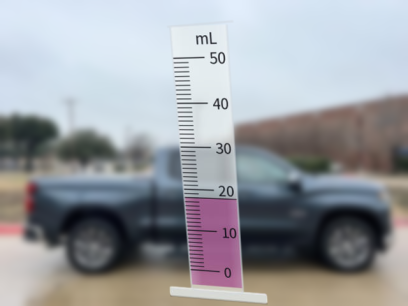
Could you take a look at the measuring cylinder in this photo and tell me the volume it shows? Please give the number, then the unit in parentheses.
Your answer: 18 (mL)
